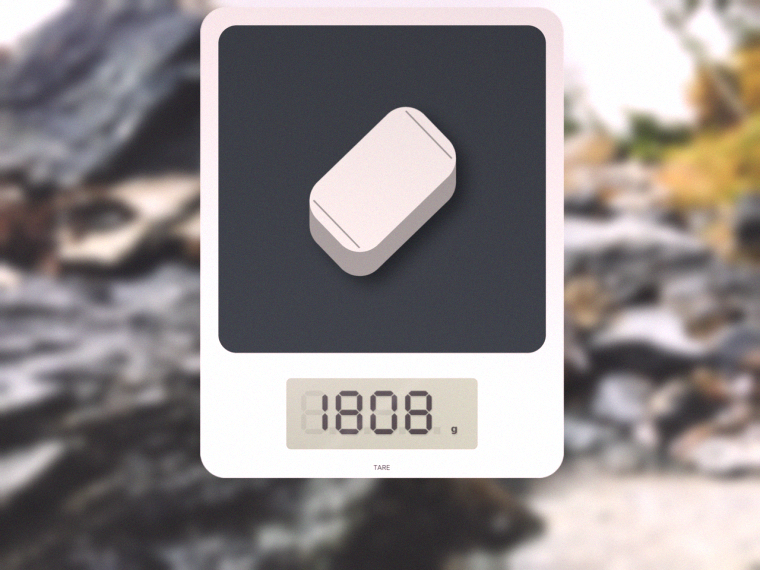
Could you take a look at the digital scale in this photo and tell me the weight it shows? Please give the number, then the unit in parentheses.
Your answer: 1808 (g)
